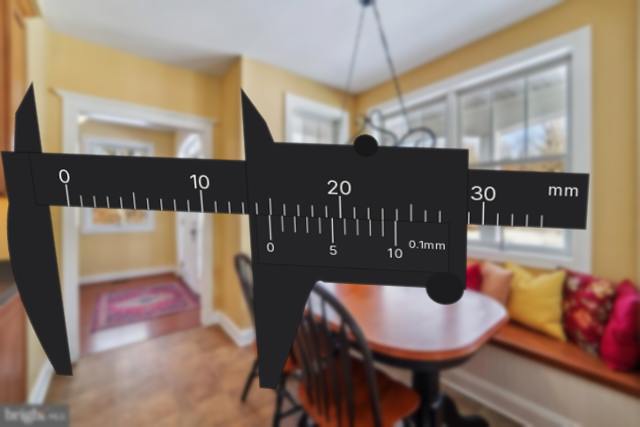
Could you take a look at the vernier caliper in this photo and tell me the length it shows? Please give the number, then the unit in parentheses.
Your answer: 14.9 (mm)
